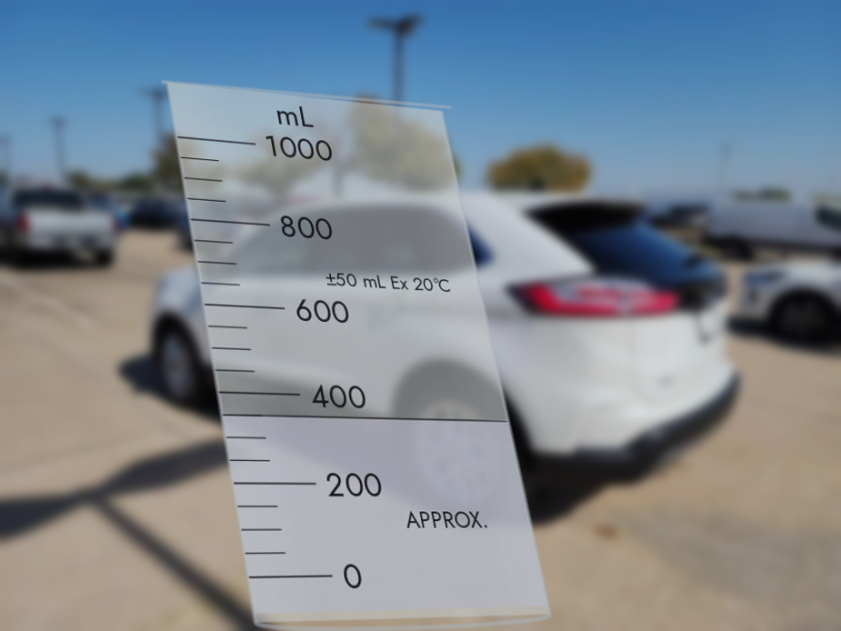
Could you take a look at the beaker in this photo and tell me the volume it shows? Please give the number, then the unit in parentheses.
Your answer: 350 (mL)
